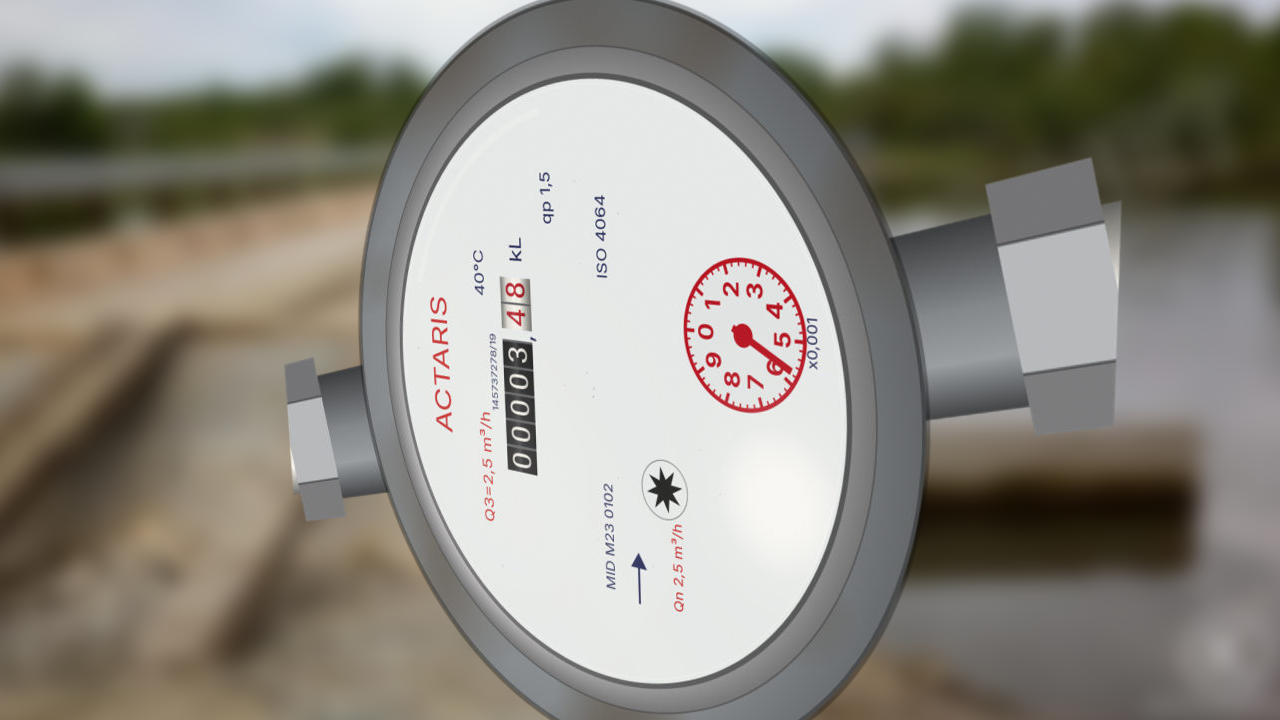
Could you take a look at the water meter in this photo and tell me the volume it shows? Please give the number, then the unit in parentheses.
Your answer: 3.485 (kL)
